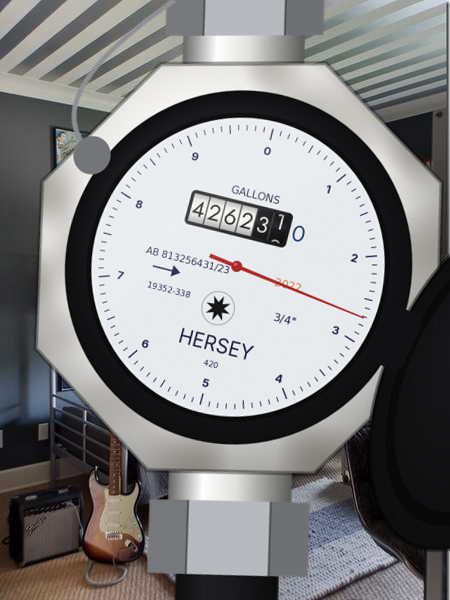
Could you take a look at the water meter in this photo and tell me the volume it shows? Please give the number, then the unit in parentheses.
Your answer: 4262312.7 (gal)
